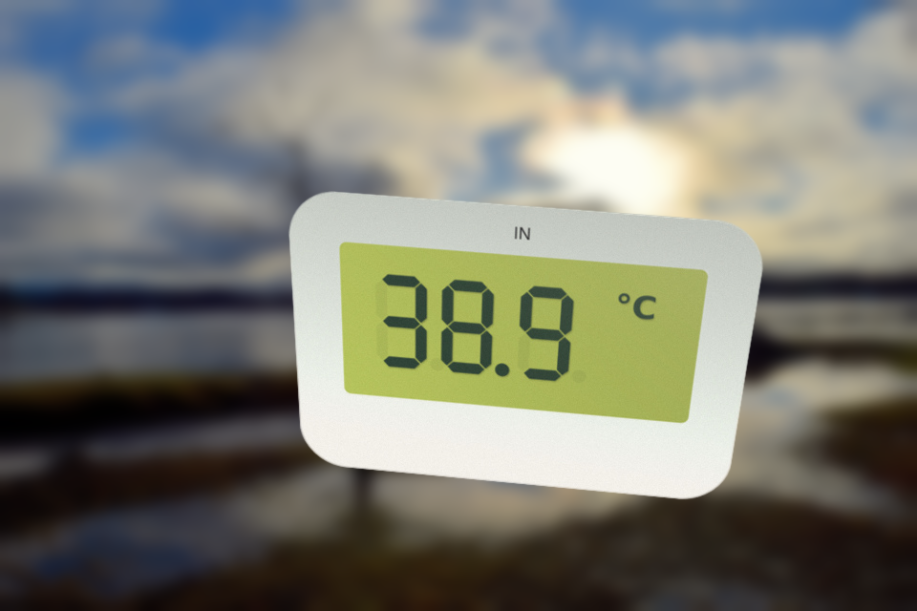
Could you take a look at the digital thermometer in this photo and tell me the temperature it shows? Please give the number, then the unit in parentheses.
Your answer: 38.9 (°C)
